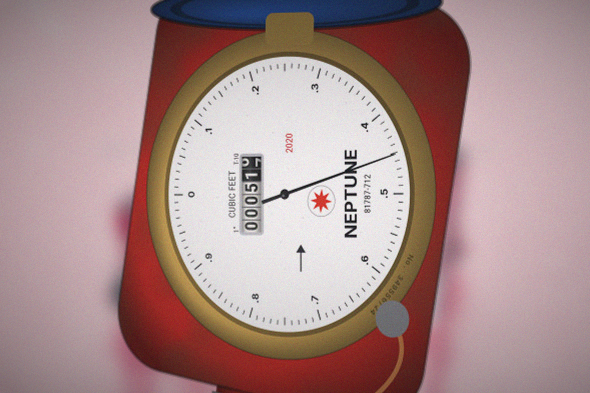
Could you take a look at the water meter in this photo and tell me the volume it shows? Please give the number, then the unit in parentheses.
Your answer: 516.45 (ft³)
